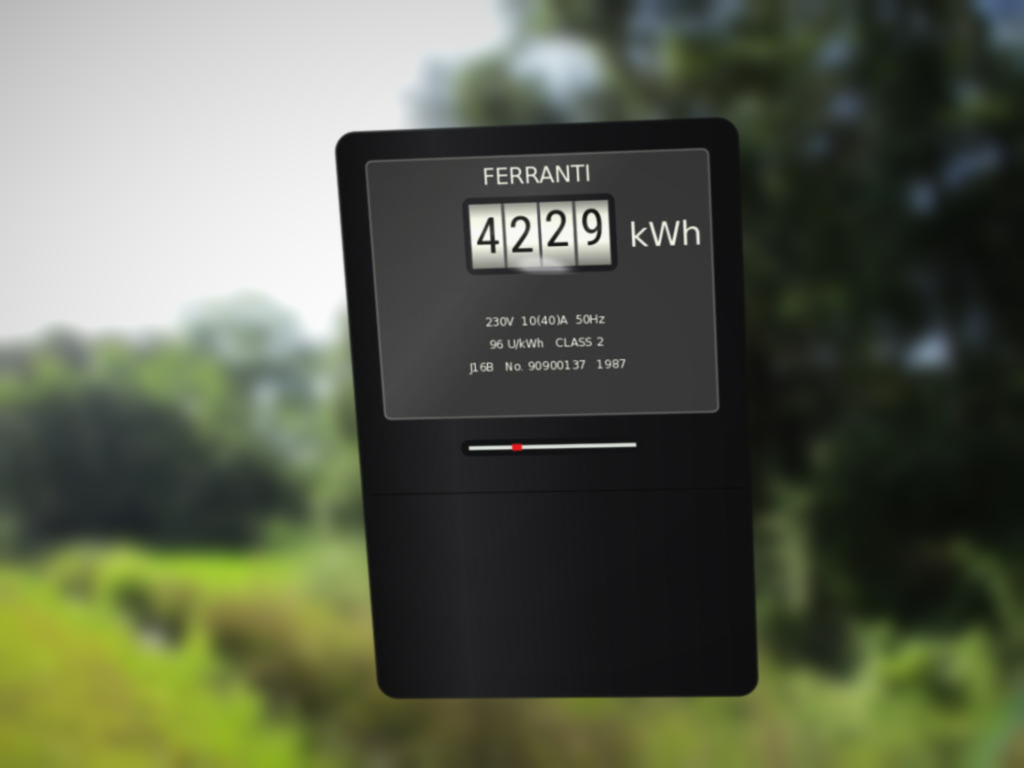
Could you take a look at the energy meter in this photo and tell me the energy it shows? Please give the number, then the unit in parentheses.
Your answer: 4229 (kWh)
